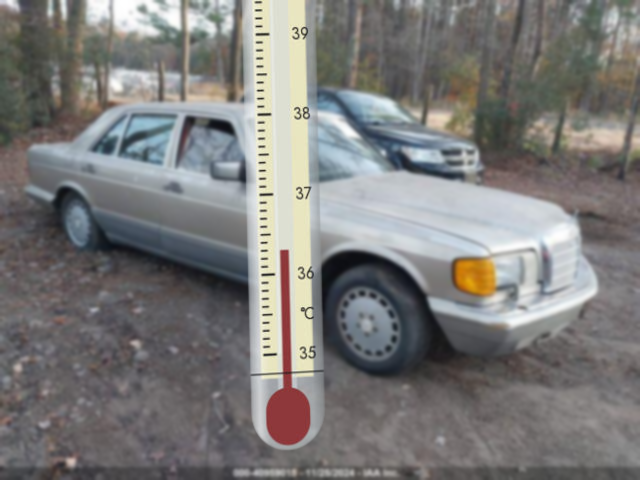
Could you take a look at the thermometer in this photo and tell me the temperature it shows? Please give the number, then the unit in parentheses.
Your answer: 36.3 (°C)
